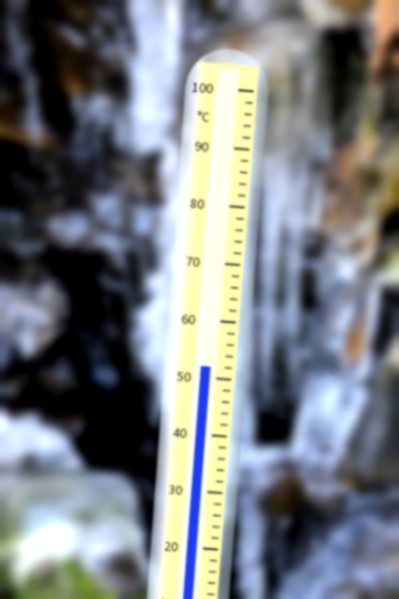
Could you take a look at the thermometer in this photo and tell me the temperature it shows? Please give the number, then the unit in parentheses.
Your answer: 52 (°C)
